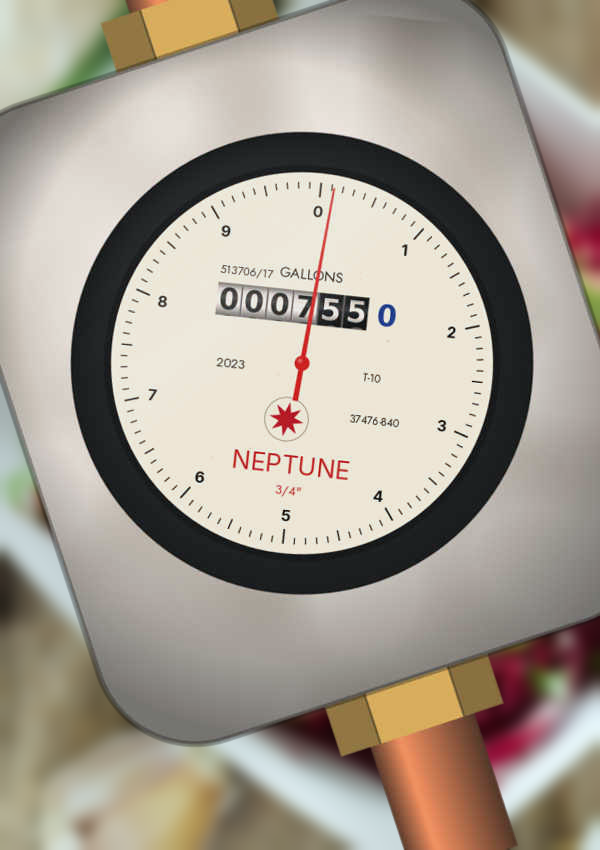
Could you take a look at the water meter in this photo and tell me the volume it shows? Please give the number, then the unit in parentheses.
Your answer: 7550.1 (gal)
